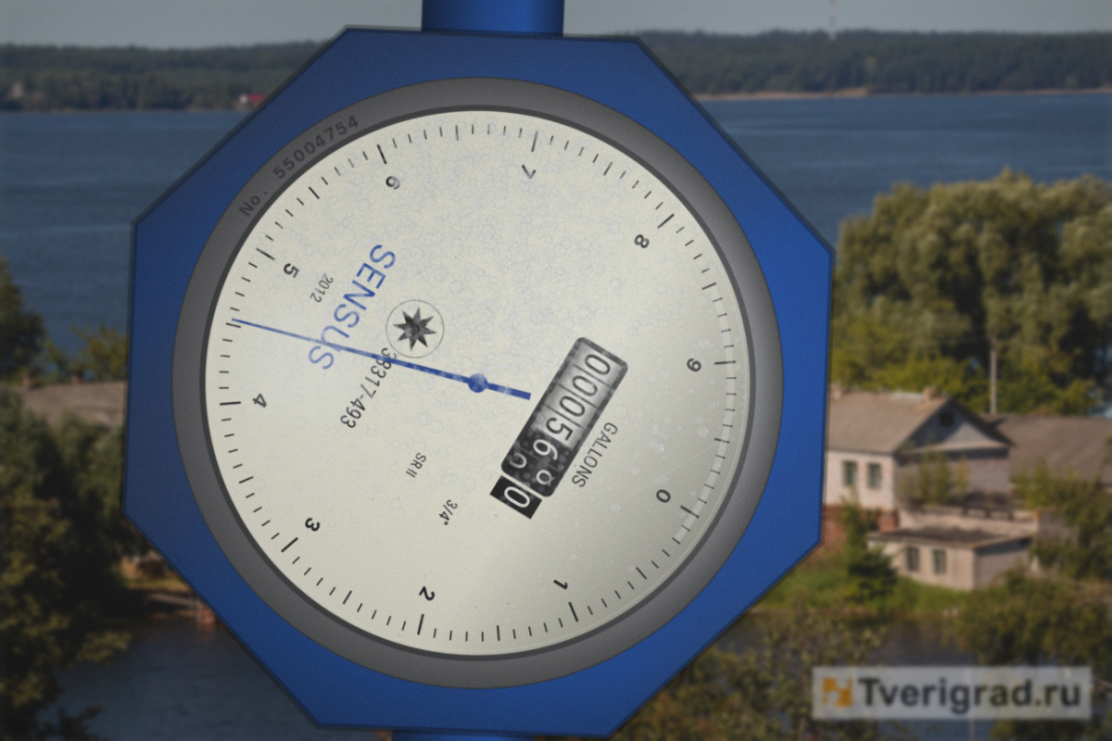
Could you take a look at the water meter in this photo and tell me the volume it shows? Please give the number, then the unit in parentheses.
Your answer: 5684.5 (gal)
